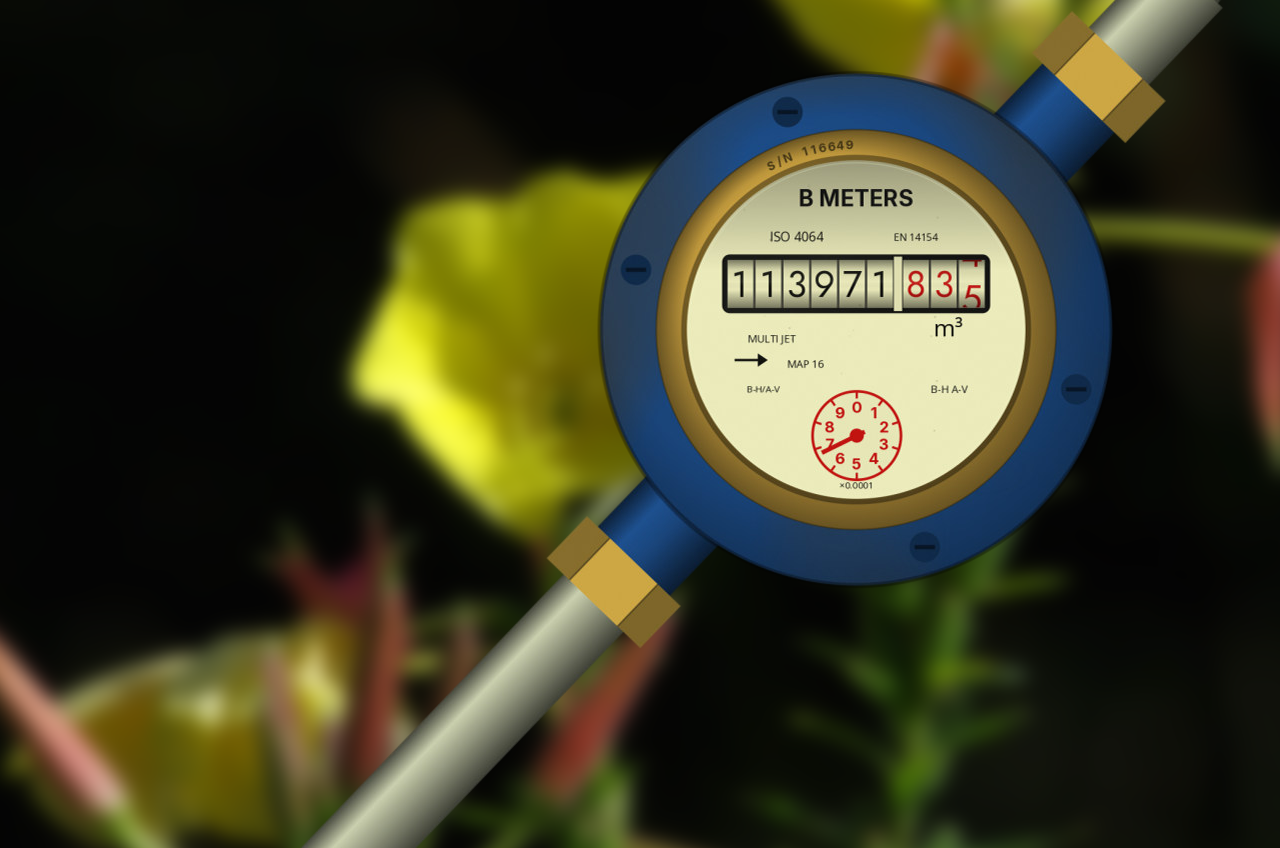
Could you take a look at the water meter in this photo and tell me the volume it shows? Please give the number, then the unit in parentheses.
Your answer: 113971.8346 (m³)
